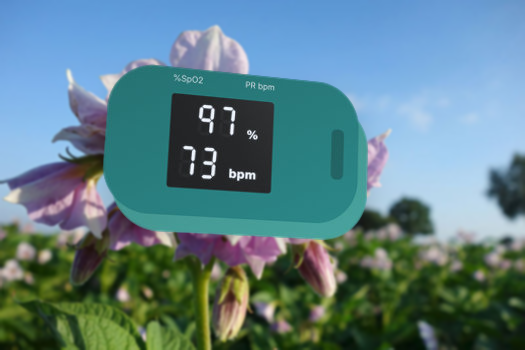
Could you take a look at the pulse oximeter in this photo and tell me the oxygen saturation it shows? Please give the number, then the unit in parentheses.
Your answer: 97 (%)
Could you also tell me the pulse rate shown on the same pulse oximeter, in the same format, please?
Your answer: 73 (bpm)
